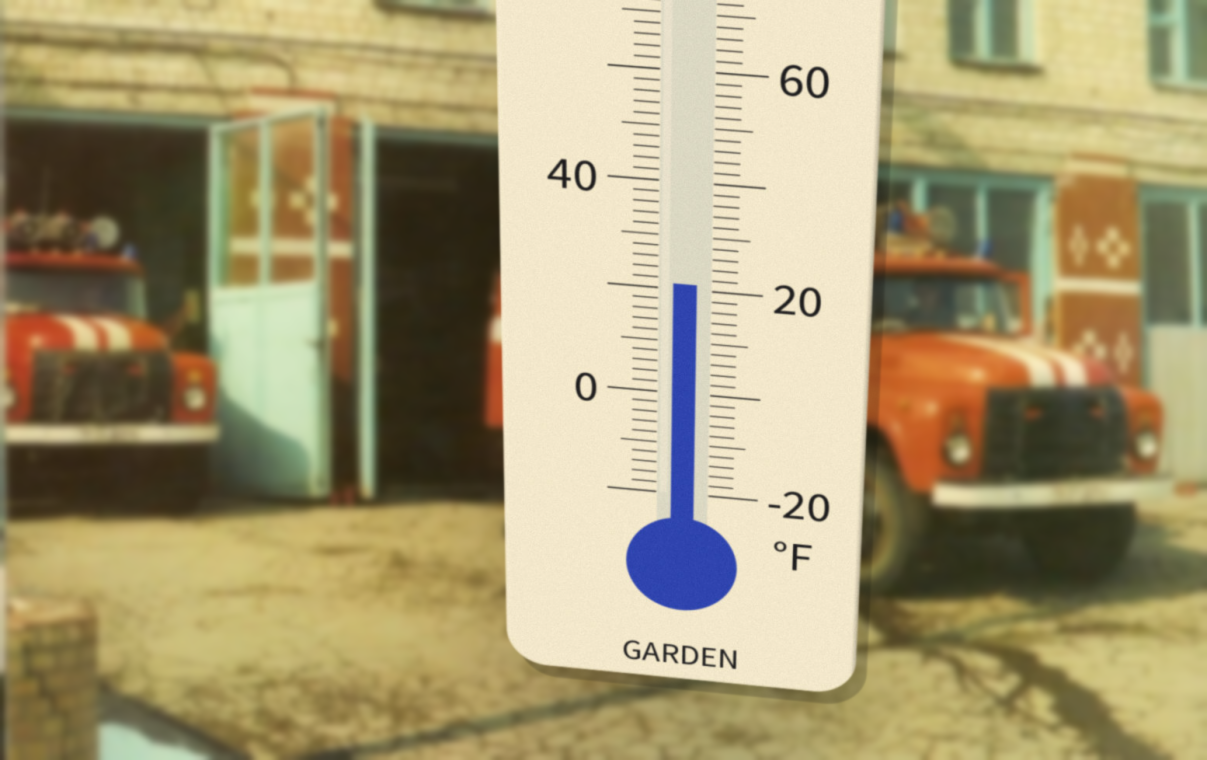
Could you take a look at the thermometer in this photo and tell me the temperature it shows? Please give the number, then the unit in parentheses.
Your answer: 21 (°F)
